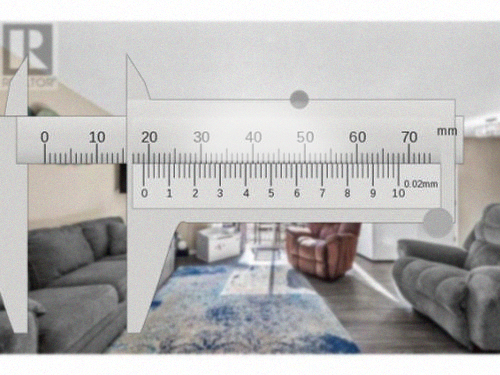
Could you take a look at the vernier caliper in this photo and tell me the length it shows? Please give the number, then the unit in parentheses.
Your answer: 19.0 (mm)
